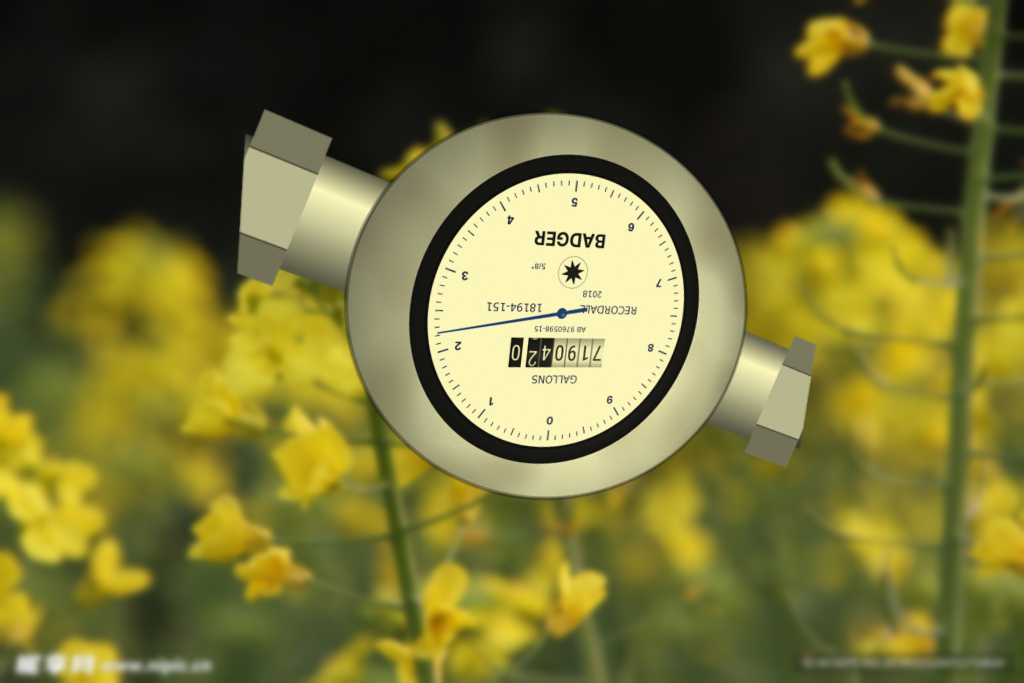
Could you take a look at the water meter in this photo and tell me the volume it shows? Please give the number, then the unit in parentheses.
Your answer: 7190422.2 (gal)
